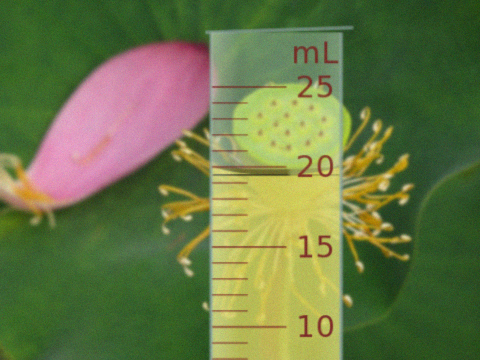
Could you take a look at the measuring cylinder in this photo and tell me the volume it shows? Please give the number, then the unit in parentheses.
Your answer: 19.5 (mL)
